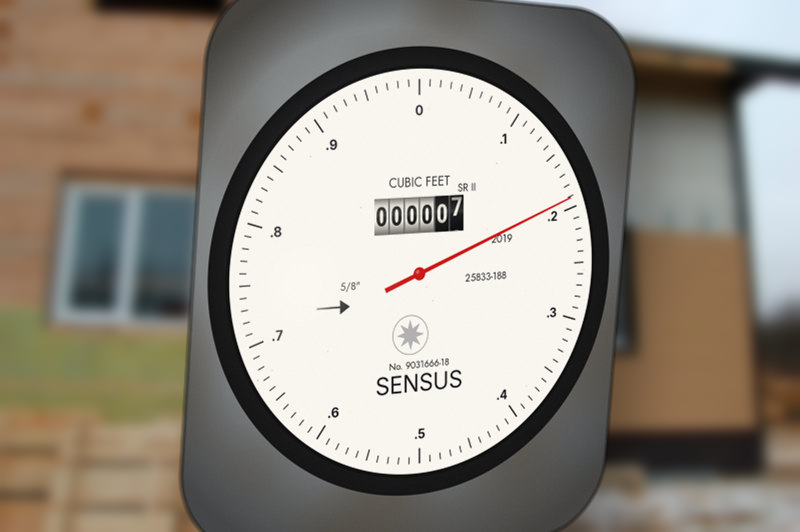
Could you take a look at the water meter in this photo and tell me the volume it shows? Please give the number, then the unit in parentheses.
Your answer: 7.19 (ft³)
